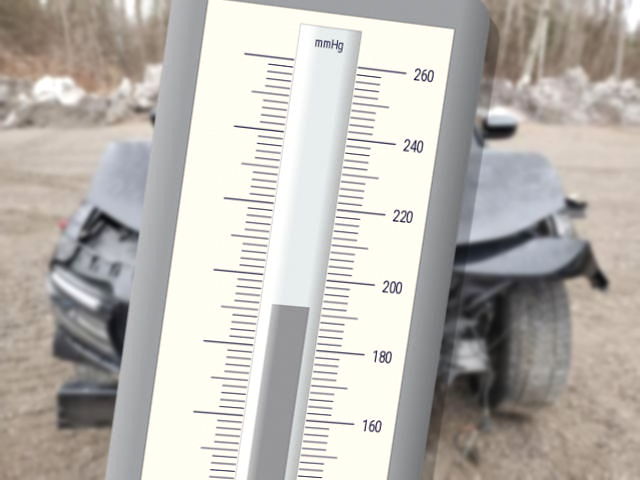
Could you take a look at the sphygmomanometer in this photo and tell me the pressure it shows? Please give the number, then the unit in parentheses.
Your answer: 192 (mmHg)
